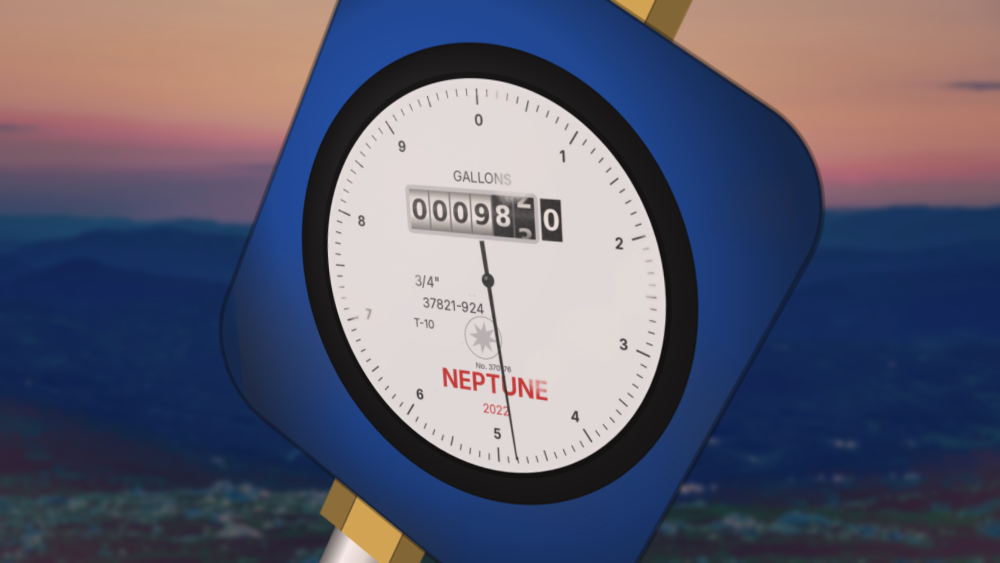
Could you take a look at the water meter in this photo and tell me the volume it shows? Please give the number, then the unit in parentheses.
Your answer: 9824.8 (gal)
